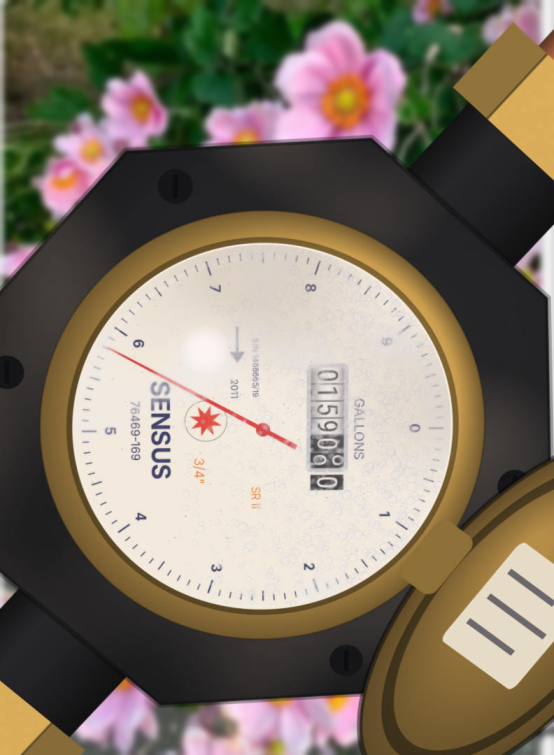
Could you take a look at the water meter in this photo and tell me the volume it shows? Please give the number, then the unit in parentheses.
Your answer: 159085.8 (gal)
